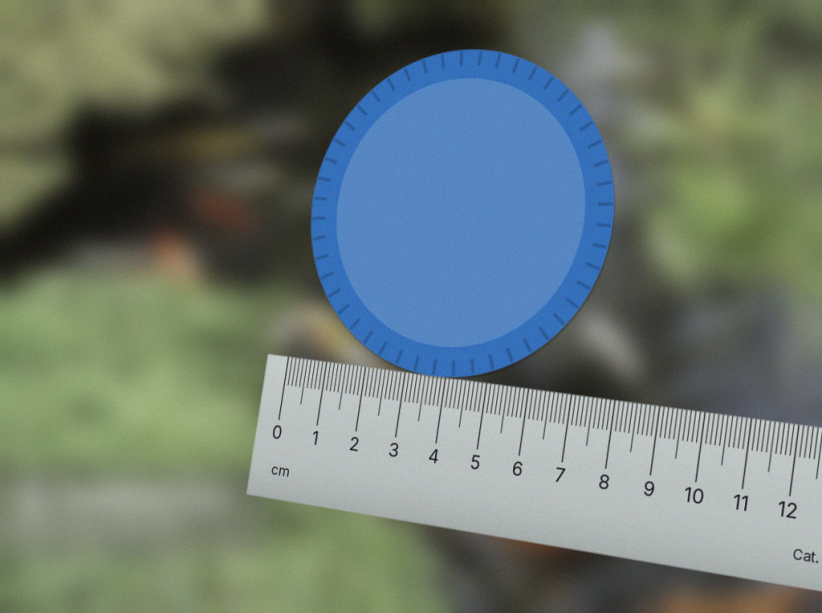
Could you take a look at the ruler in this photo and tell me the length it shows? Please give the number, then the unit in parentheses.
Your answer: 7.4 (cm)
